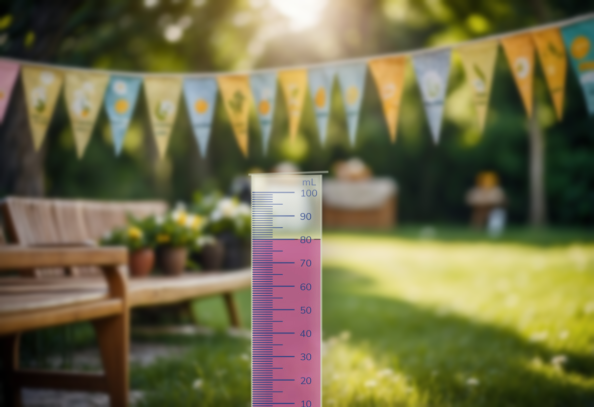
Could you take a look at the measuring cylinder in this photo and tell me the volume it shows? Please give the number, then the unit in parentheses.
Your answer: 80 (mL)
